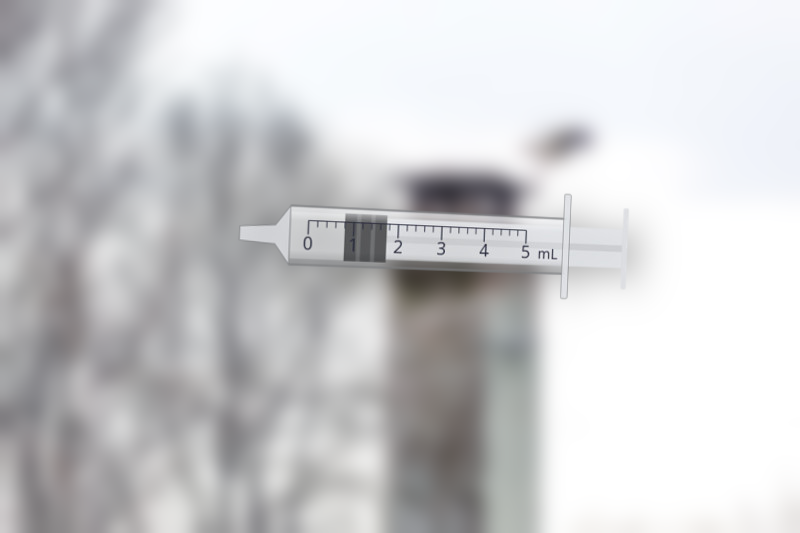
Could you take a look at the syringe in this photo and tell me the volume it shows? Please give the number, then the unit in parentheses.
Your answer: 0.8 (mL)
